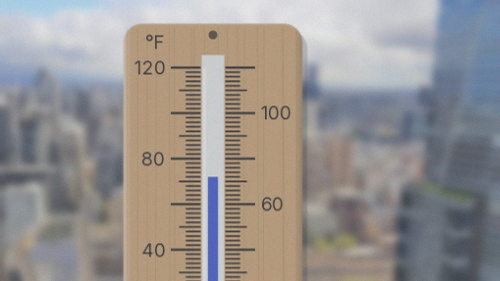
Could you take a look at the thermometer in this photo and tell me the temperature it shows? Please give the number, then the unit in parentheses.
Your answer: 72 (°F)
